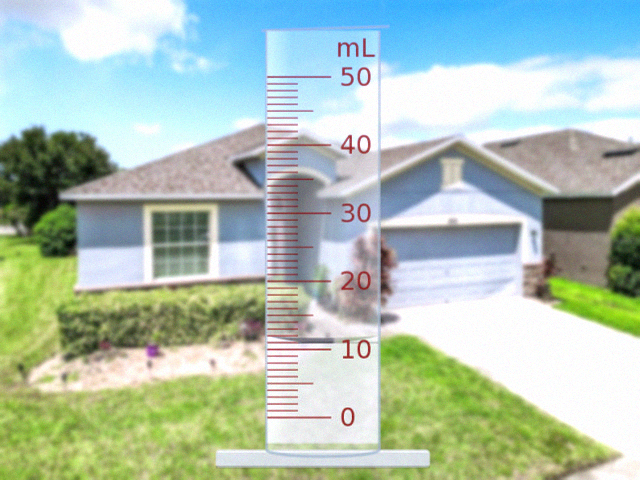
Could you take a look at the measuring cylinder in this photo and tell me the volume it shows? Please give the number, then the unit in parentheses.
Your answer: 11 (mL)
